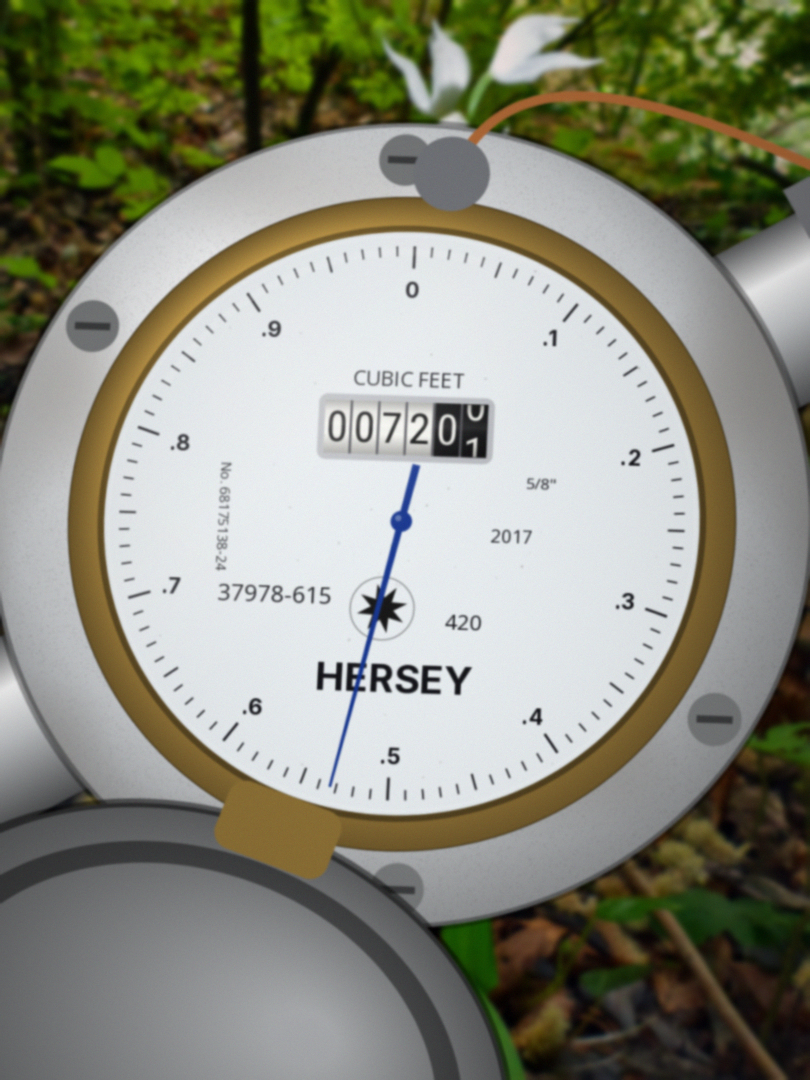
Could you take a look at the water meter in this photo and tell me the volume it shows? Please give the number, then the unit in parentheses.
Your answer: 7200.53 (ft³)
